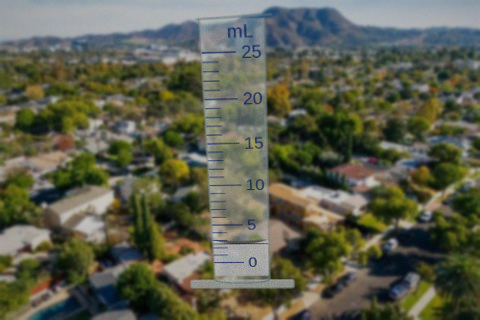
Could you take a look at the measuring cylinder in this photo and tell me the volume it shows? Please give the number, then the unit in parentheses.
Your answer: 2.5 (mL)
